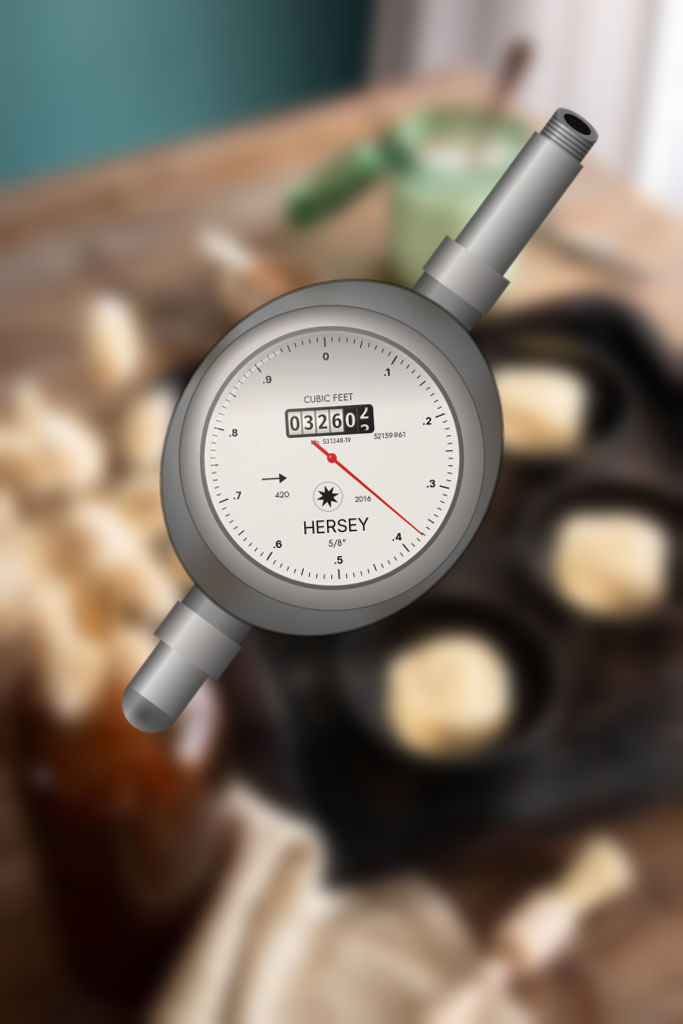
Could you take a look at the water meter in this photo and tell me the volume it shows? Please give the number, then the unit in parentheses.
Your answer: 32602.37 (ft³)
